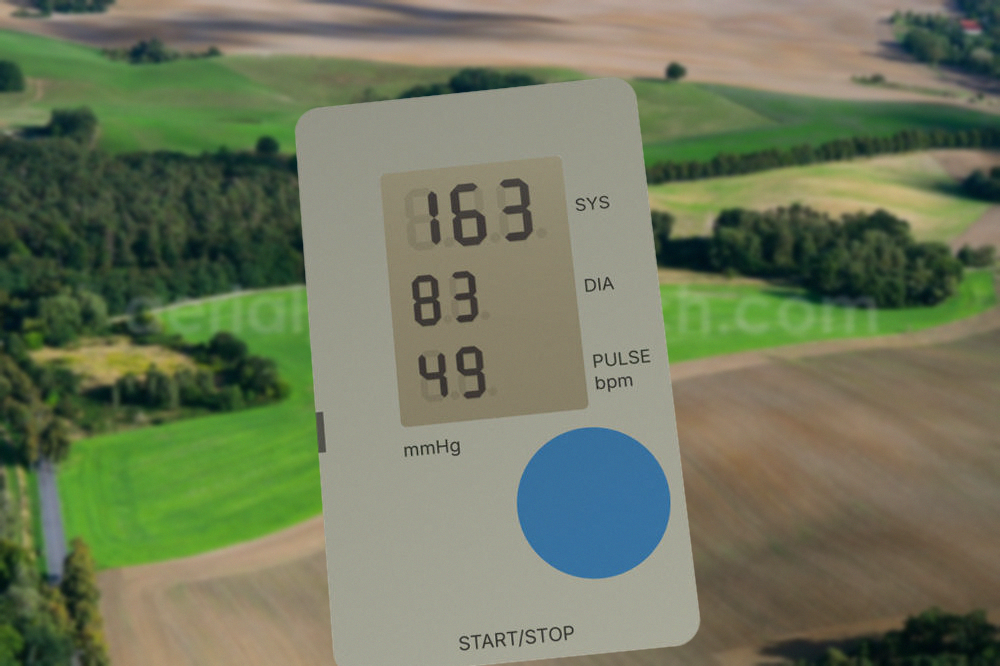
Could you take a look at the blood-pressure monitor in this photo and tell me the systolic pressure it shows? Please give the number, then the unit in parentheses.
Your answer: 163 (mmHg)
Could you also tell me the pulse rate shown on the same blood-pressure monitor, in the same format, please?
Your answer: 49 (bpm)
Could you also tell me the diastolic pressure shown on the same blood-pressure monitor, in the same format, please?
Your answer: 83 (mmHg)
